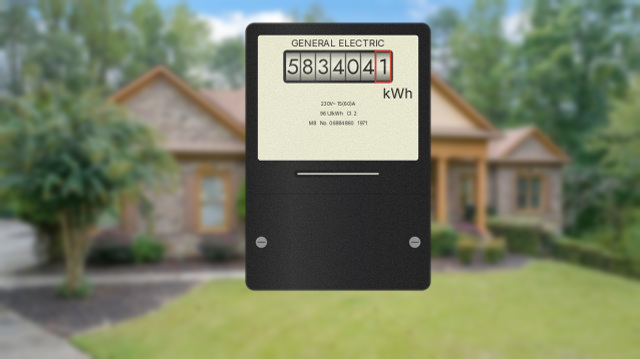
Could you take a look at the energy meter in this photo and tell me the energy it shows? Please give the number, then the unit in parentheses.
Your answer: 583404.1 (kWh)
